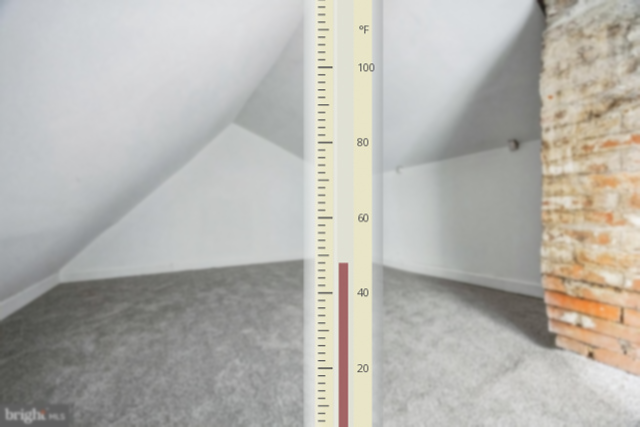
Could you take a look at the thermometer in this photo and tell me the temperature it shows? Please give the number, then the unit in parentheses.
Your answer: 48 (°F)
